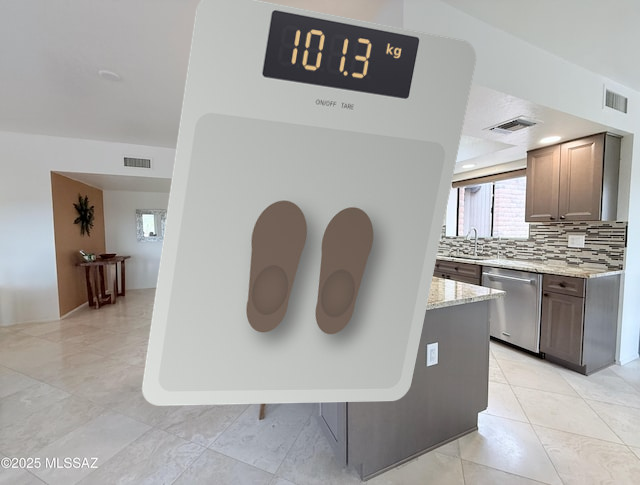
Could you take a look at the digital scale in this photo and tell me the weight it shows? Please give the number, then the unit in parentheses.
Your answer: 101.3 (kg)
